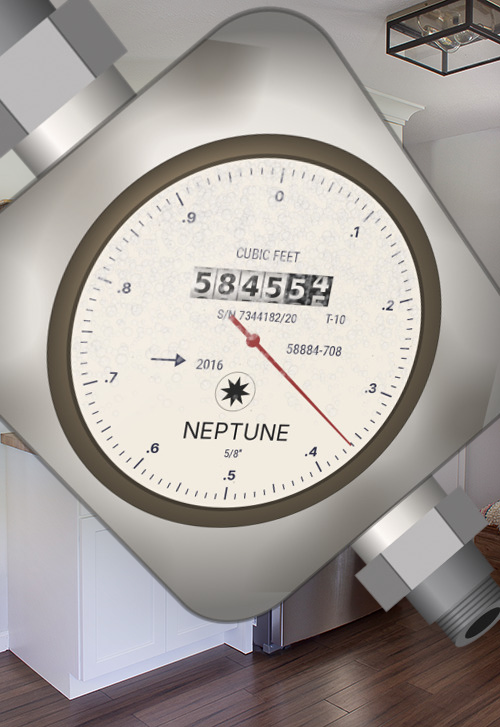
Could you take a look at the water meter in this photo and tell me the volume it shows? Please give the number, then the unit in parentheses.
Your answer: 584554.36 (ft³)
